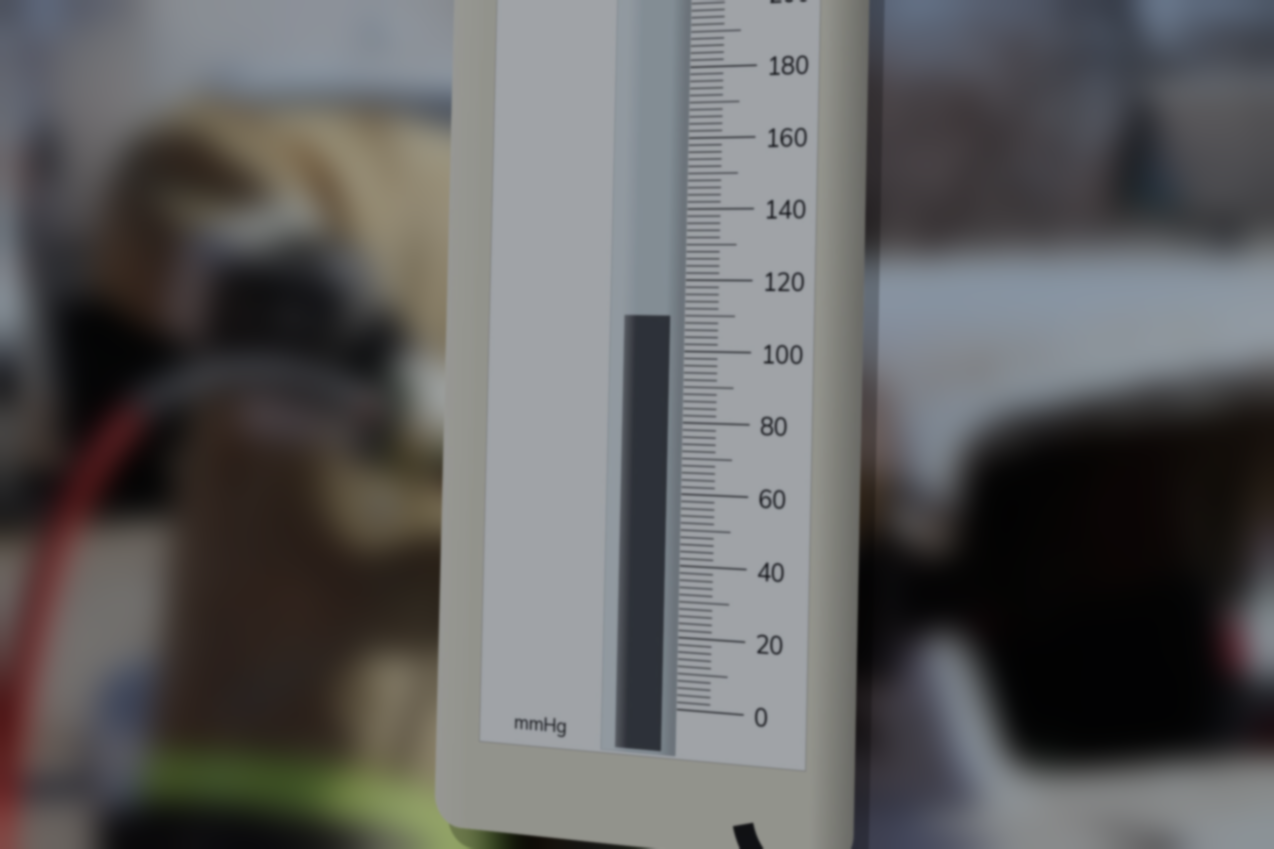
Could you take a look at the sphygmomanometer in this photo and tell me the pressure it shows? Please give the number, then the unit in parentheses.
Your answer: 110 (mmHg)
